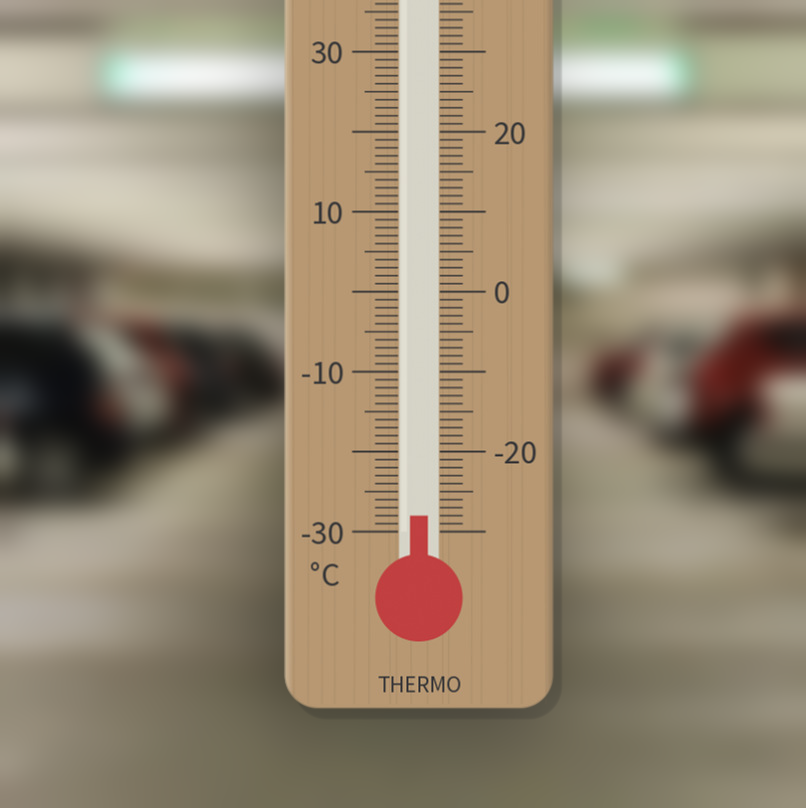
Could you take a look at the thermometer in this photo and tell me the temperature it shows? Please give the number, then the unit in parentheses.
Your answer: -28 (°C)
